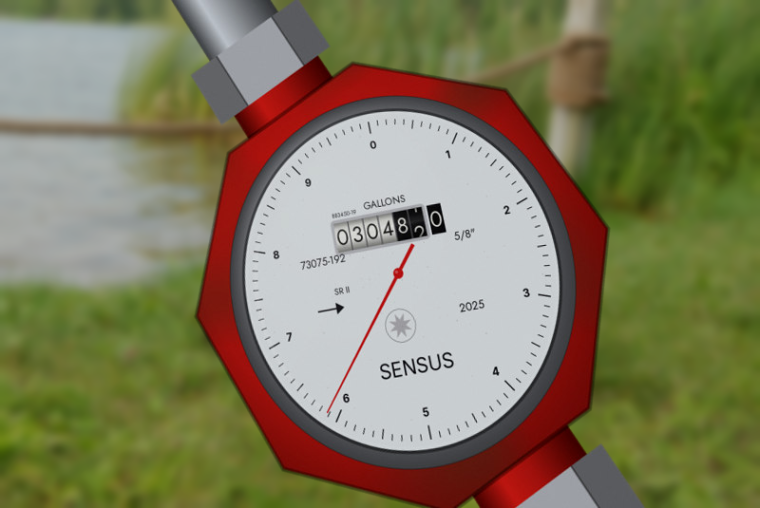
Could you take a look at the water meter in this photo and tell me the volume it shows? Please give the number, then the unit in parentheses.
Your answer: 304816.1 (gal)
